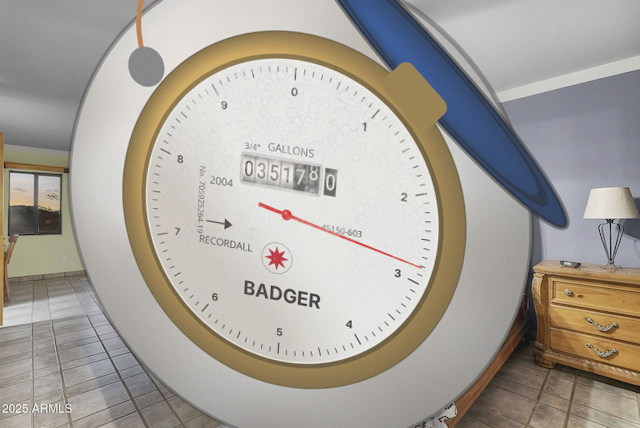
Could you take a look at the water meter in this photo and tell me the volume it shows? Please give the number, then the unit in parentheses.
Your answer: 351782.8 (gal)
